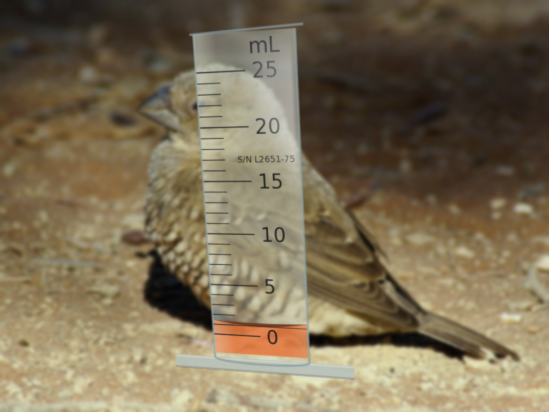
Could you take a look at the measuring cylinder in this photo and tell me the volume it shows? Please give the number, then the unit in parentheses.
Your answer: 1 (mL)
